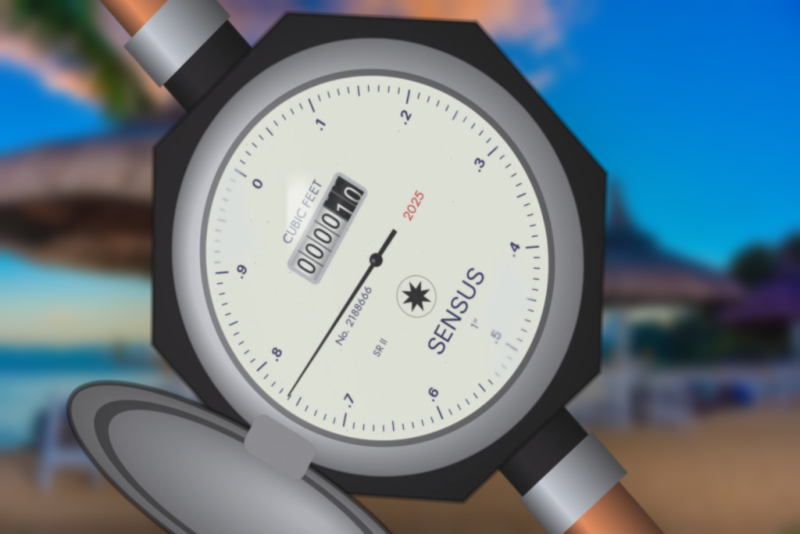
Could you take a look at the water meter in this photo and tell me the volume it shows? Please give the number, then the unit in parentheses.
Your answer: 9.76 (ft³)
